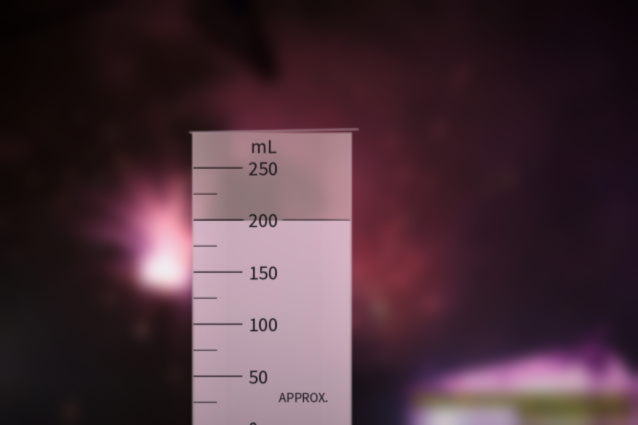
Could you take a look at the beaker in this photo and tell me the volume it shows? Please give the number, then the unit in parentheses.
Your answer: 200 (mL)
